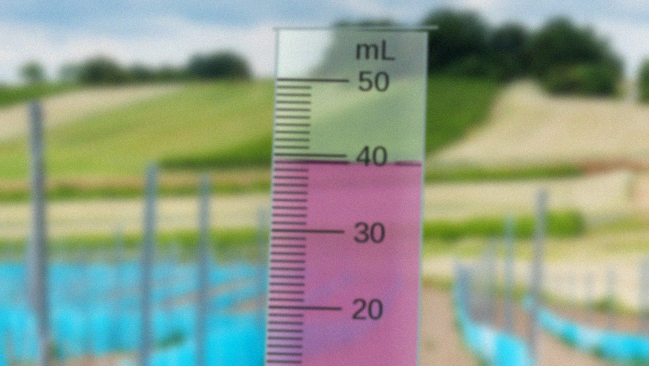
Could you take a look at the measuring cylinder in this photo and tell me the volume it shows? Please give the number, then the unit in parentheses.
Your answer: 39 (mL)
